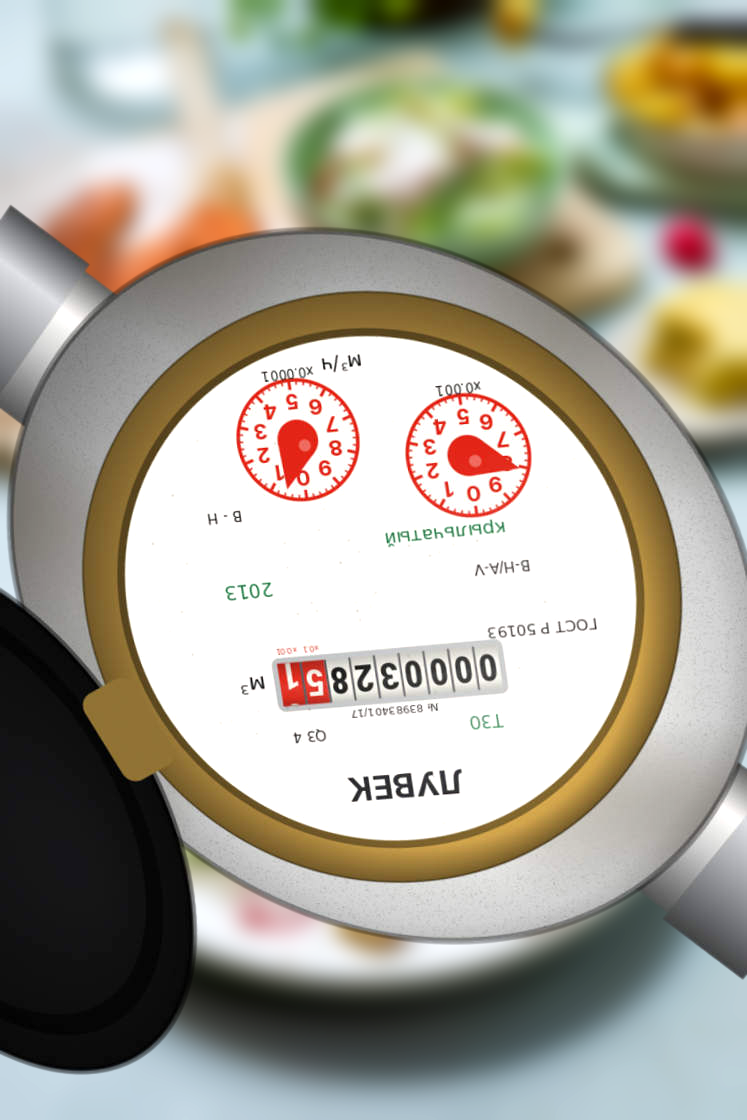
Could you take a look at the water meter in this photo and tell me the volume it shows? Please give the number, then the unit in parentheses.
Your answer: 328.5080 (m³)
